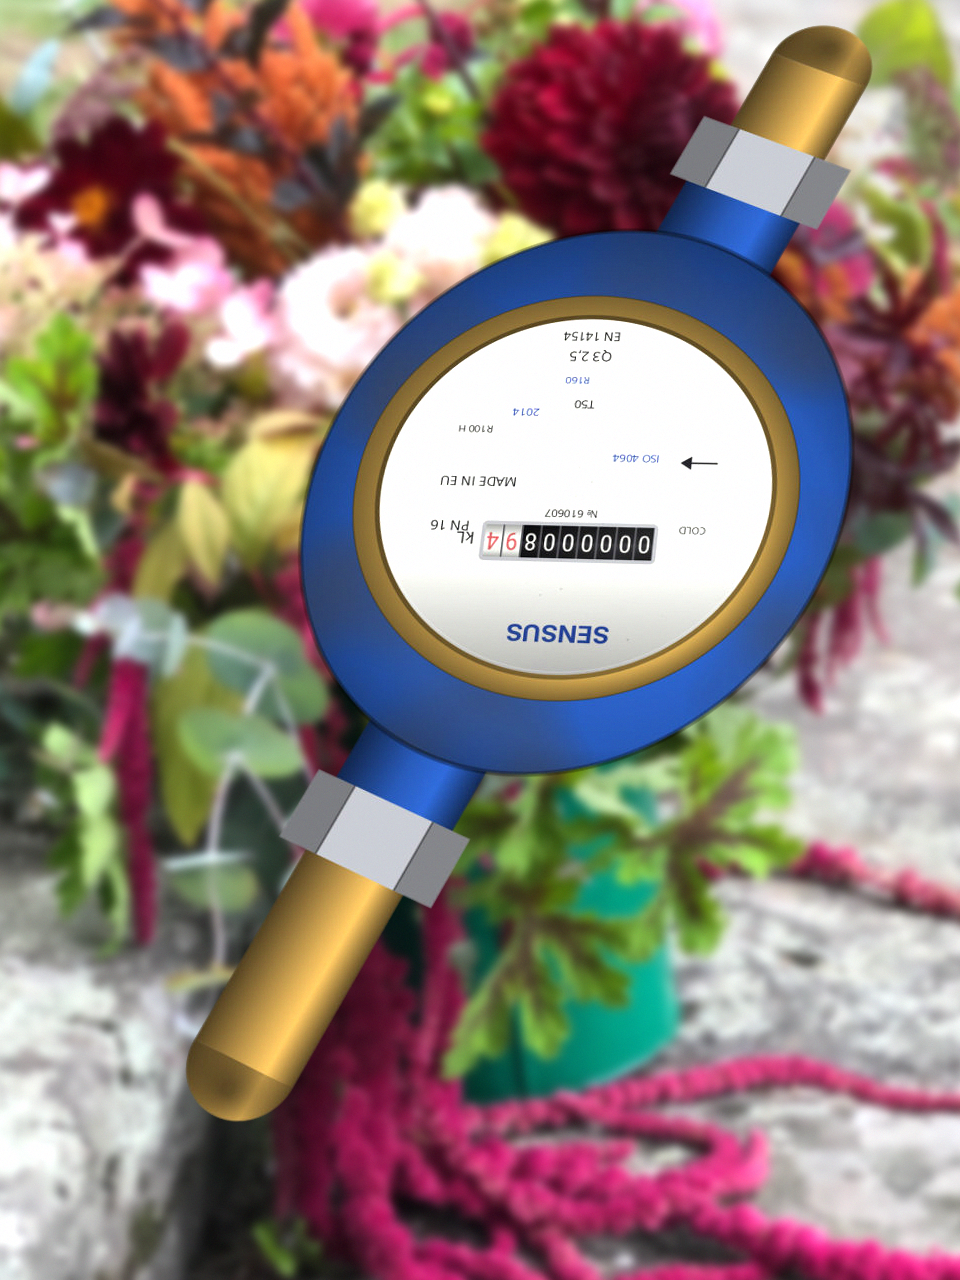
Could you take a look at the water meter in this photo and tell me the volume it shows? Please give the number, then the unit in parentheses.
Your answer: 8.94 (kL)
